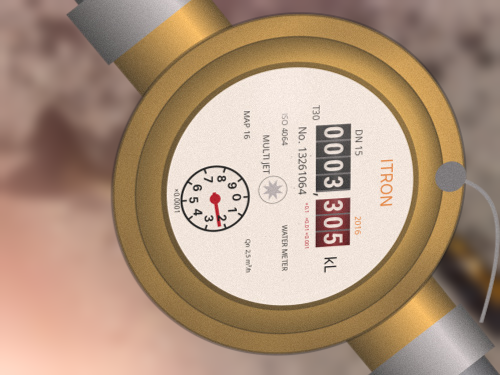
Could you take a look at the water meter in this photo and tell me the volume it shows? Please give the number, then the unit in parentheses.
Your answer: 3.3052 (kL)
